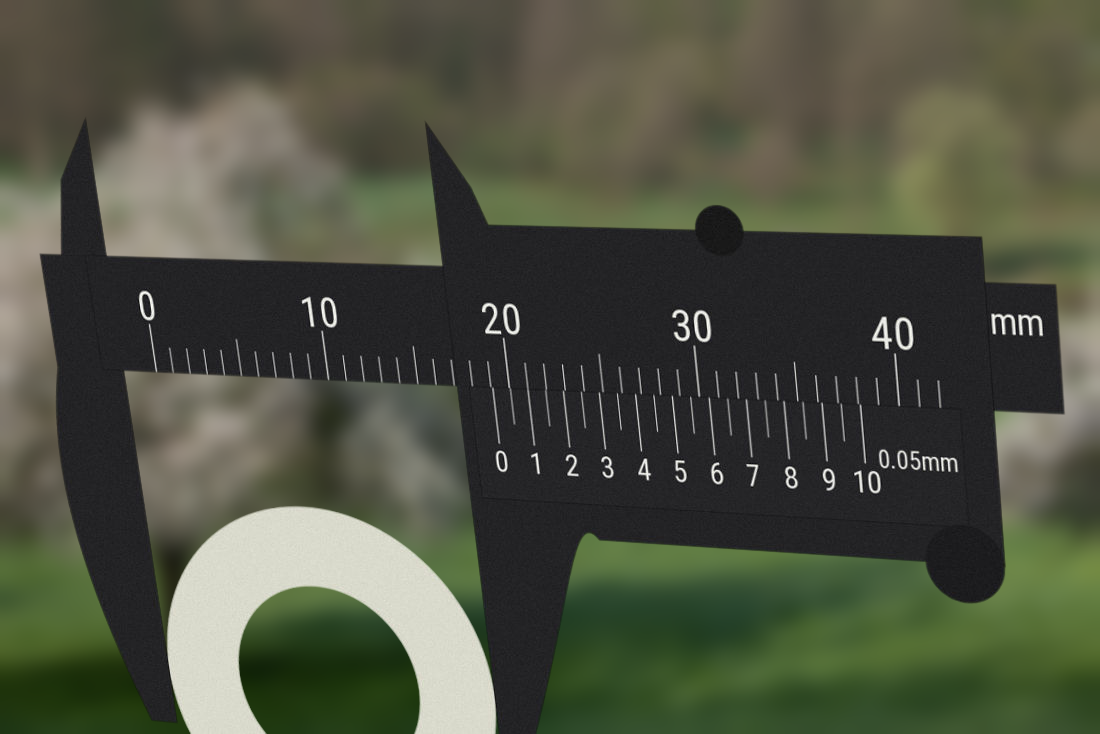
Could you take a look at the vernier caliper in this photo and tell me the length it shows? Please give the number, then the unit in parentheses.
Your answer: 19.1 (mm)
